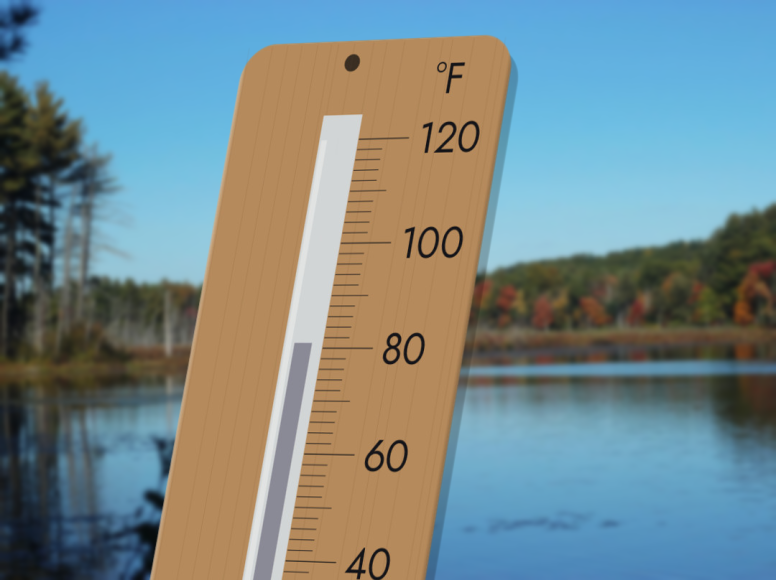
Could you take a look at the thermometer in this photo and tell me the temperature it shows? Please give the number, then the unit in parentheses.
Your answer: 81 (°F)
